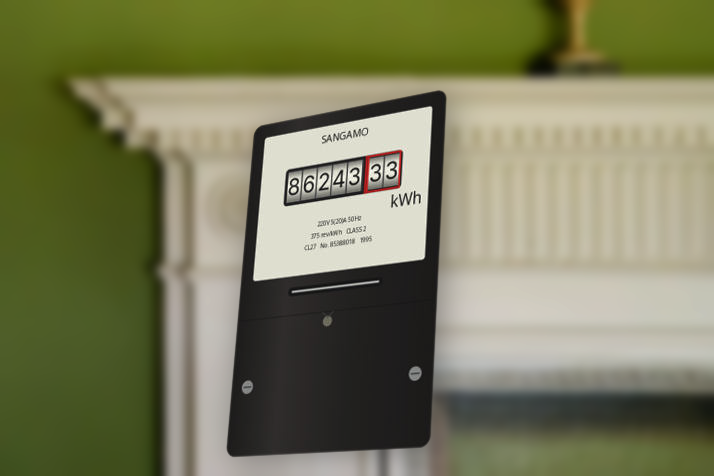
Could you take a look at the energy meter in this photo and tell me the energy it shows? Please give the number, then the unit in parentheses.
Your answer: 86243.33 (kWh)
